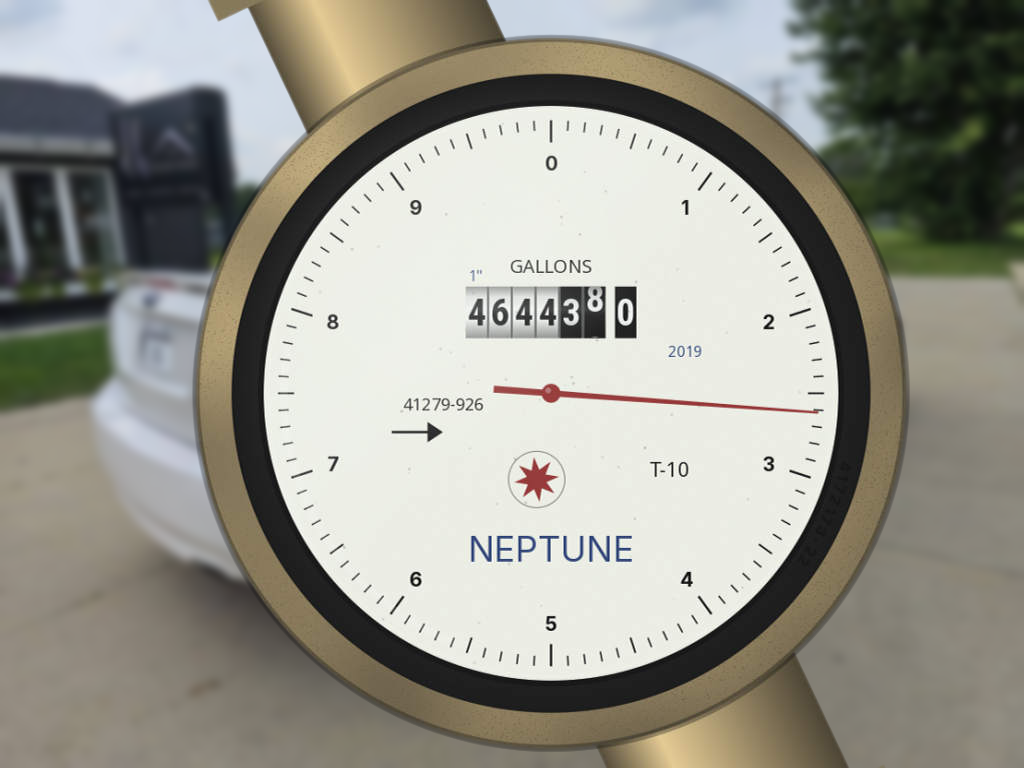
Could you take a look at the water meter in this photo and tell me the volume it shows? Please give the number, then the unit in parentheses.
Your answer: 4644382.6 (gal)
